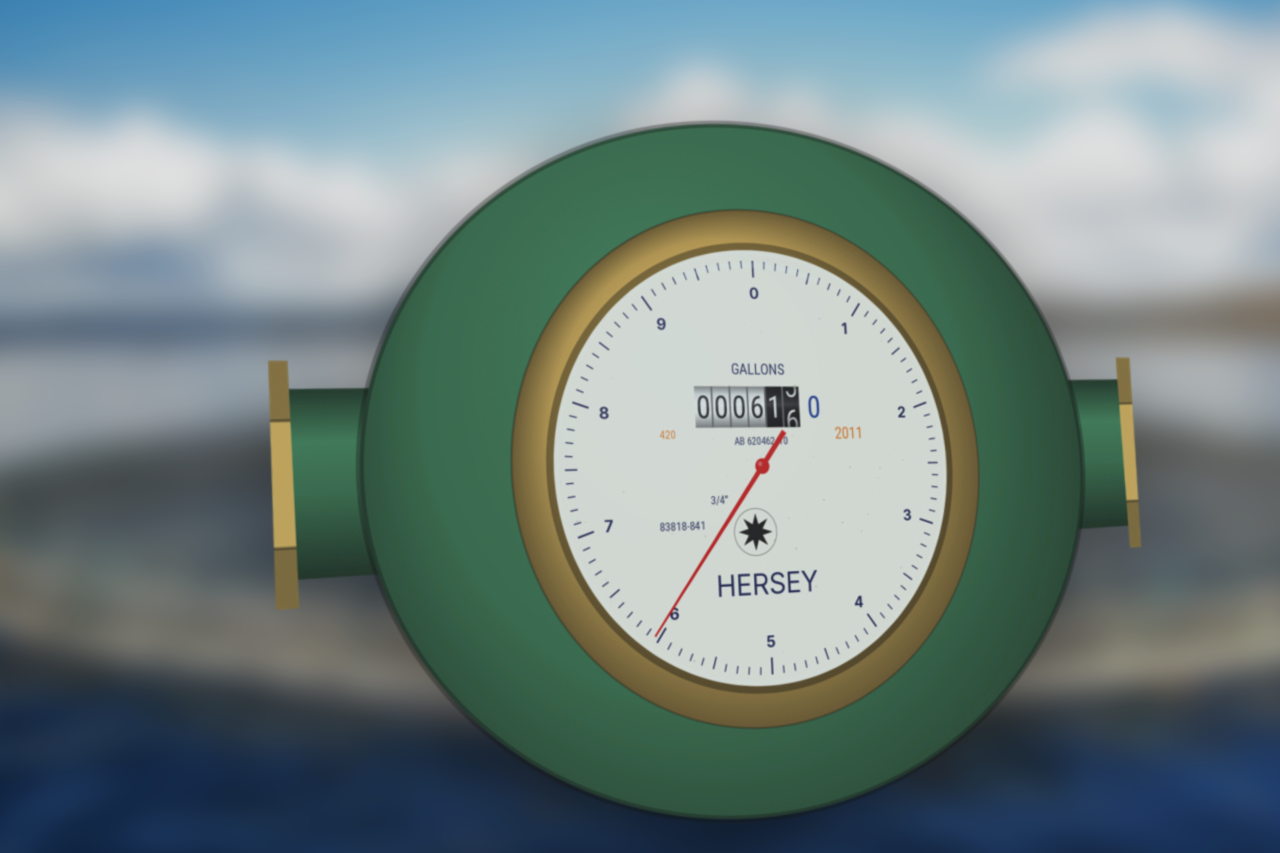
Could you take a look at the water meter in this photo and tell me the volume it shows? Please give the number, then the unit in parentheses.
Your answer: 6156.0 (gal)
